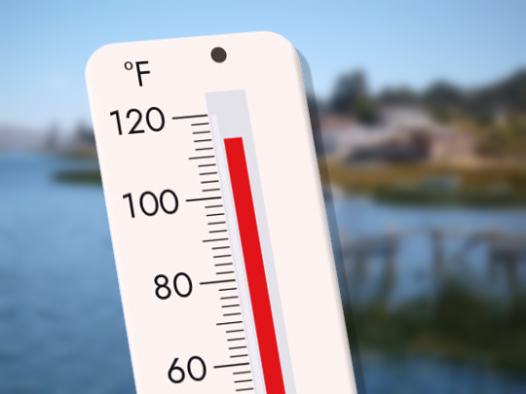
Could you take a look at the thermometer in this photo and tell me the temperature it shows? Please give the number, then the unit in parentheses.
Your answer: 114 (°F)
